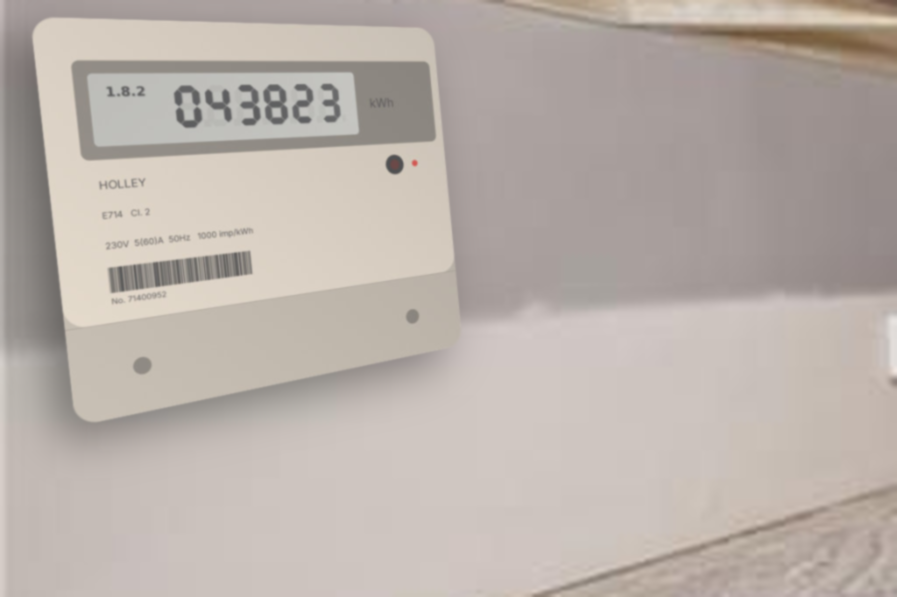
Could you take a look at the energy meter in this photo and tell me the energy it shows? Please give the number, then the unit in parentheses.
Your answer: 43823 (kWh)
